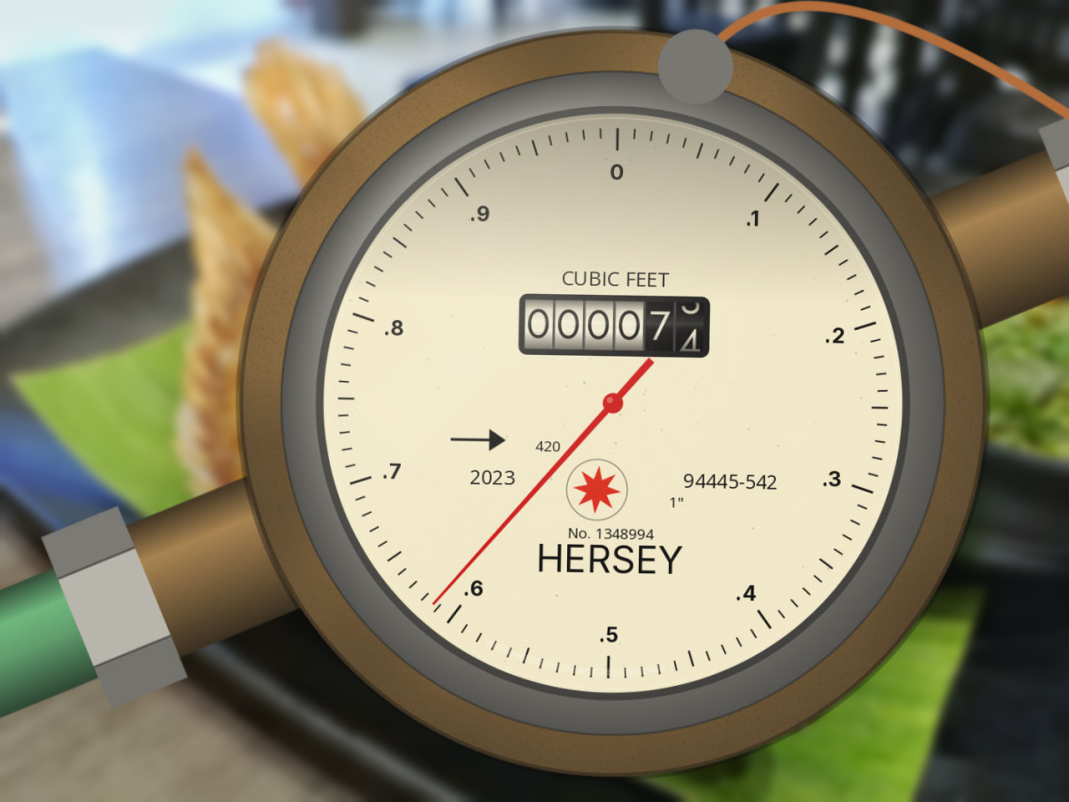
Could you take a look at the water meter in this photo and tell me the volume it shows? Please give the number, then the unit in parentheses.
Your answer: 73.61 (ft³)
